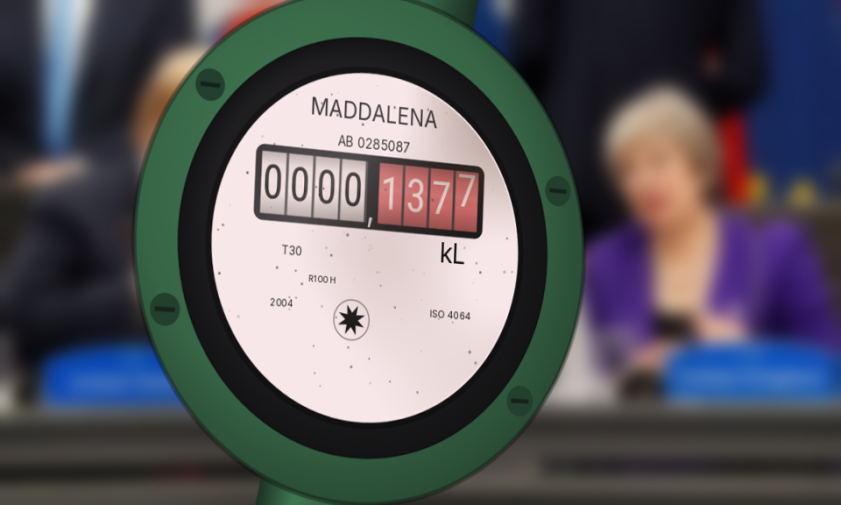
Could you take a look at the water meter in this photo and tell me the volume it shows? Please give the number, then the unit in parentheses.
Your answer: 0.1377 (kL)
